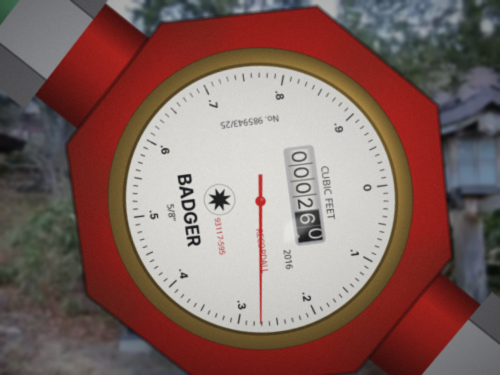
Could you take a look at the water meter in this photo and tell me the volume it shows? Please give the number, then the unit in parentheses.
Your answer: 260.27 (ft³)
